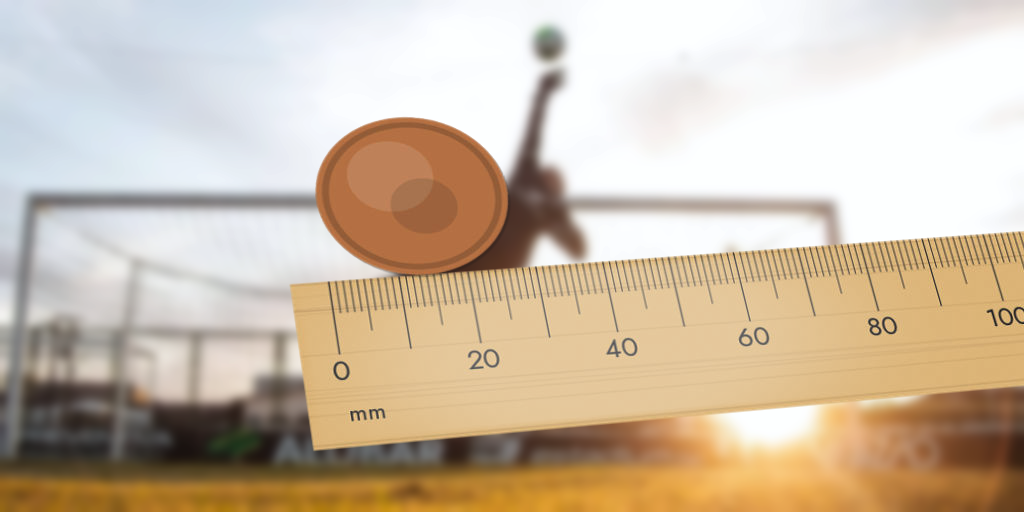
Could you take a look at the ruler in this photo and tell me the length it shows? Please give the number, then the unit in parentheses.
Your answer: 28 (mm)
